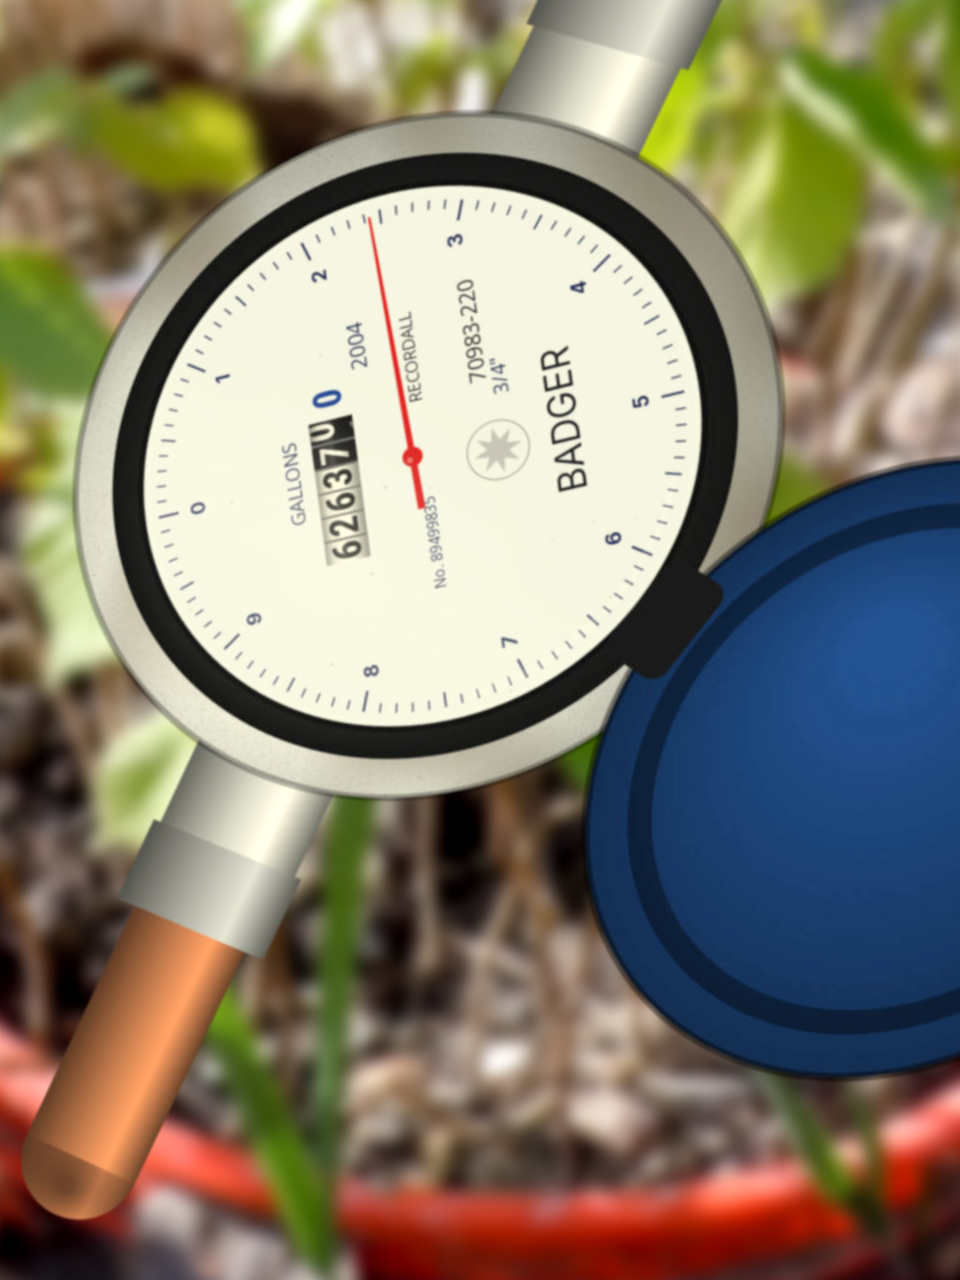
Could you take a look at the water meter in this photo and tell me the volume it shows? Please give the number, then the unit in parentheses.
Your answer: 6263702.4 (gal)
